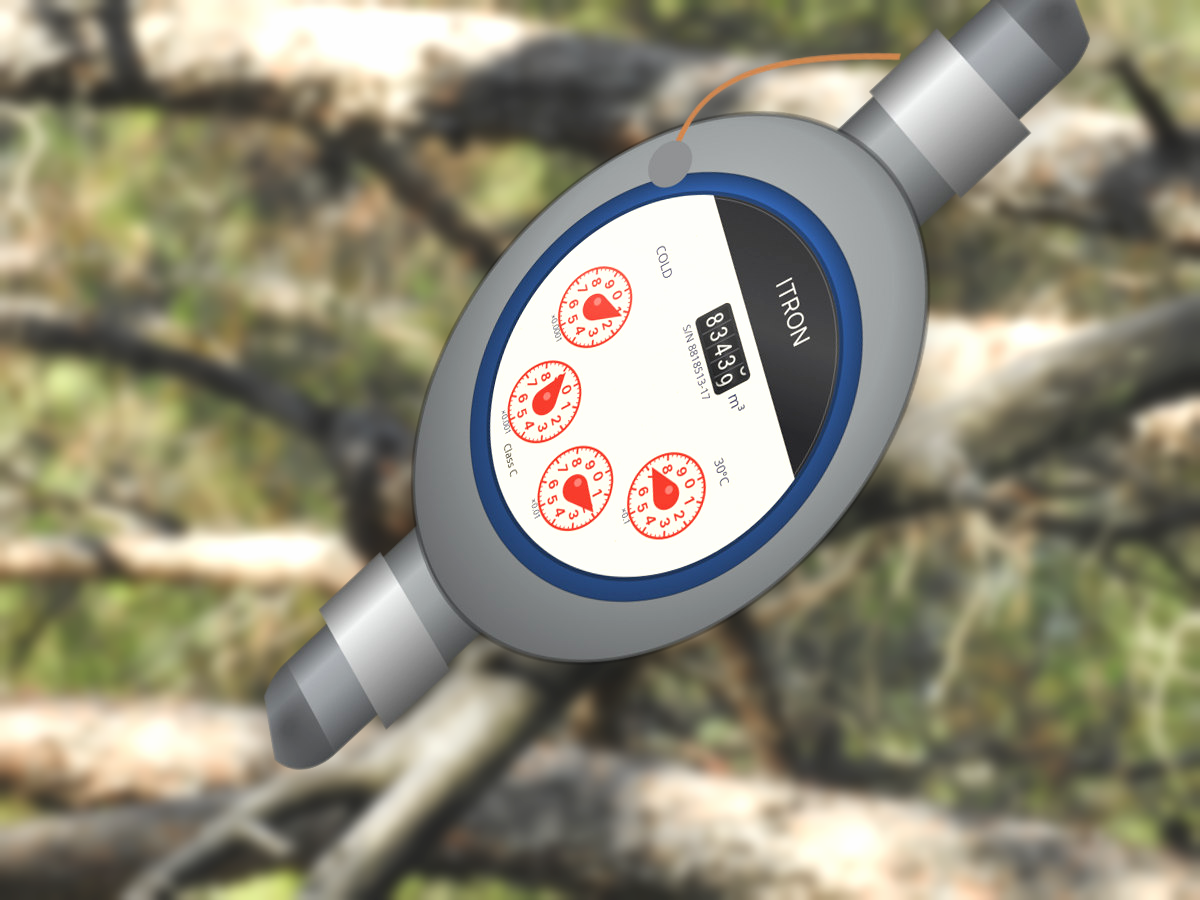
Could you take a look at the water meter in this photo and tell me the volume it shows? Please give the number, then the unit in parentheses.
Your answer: 83438.7191 (m³)
